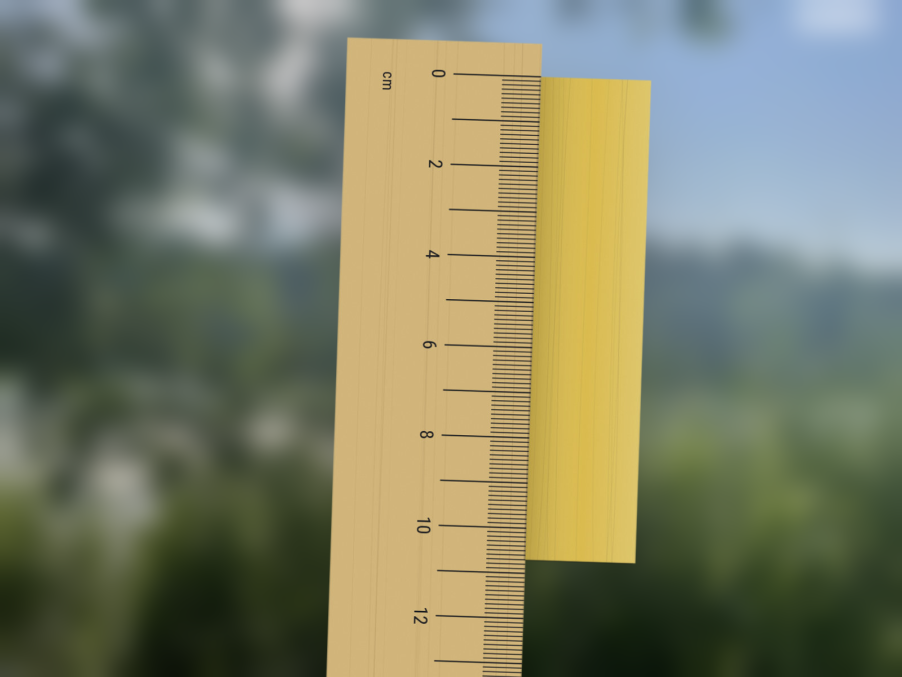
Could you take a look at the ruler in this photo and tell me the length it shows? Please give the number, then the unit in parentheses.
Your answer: 10.7 (cm)
